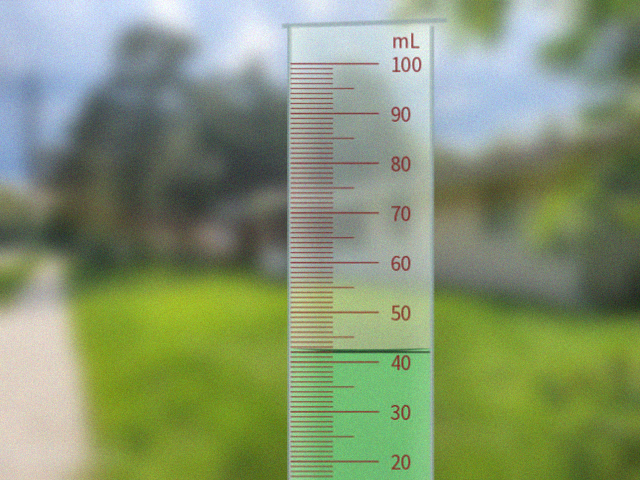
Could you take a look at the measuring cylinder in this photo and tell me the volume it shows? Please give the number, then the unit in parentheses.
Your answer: 42 (mL)
